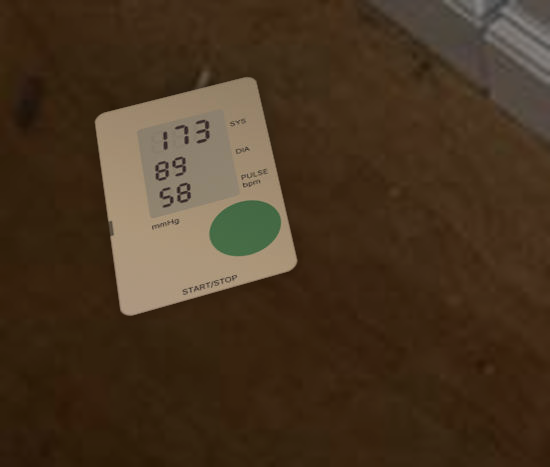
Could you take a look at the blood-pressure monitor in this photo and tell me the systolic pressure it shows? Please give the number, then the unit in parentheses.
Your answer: 173 (mmHg)
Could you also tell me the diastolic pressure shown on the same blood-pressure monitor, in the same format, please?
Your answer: 89 (mmHg)
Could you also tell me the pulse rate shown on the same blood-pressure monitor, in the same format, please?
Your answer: 58 (bpm)
